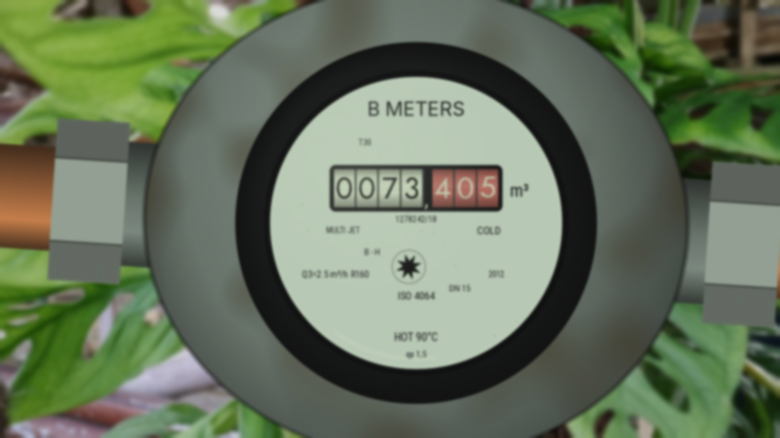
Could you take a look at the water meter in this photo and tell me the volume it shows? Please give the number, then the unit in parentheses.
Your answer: 73.405 (m³)
